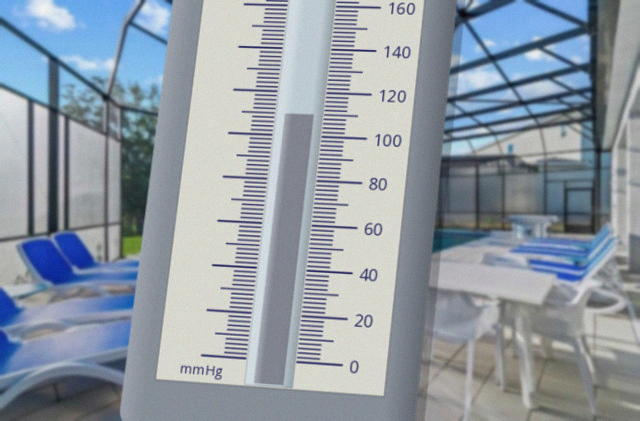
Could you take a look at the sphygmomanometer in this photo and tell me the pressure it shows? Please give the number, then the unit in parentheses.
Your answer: 110 (mmHg)
